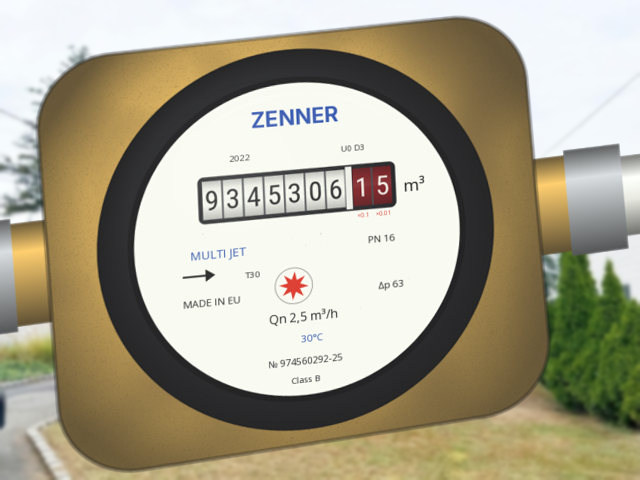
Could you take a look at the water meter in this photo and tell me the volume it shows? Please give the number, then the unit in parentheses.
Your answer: 9345306.15 (m³)
